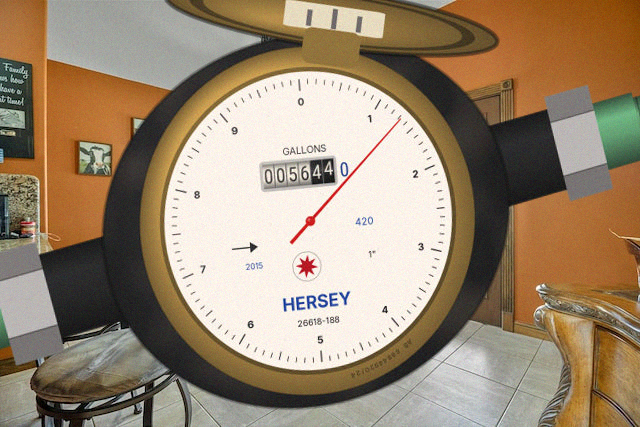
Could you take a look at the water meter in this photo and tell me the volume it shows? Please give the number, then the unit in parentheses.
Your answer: 56441.3 (gal)
